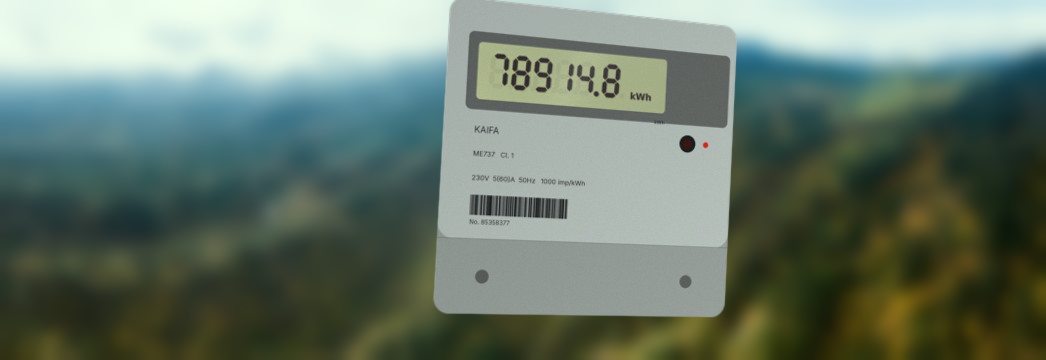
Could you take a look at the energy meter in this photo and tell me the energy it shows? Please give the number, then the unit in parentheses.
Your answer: 78914.8 (kWh)
